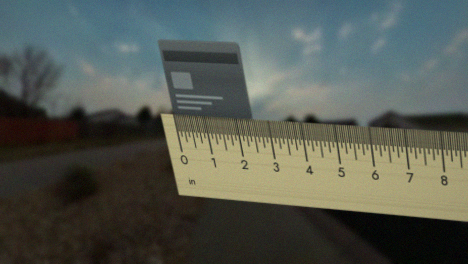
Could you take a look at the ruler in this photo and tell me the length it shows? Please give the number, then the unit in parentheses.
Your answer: 2.5 (in)
